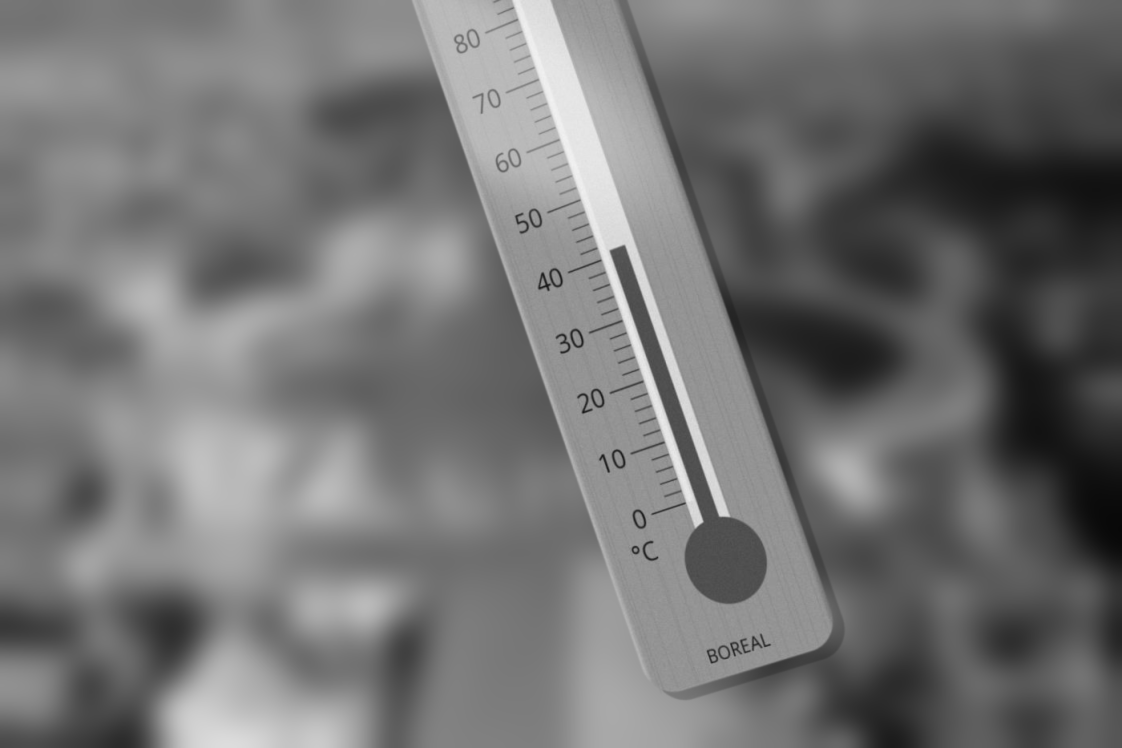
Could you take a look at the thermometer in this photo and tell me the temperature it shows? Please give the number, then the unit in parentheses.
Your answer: 41 (°C)
